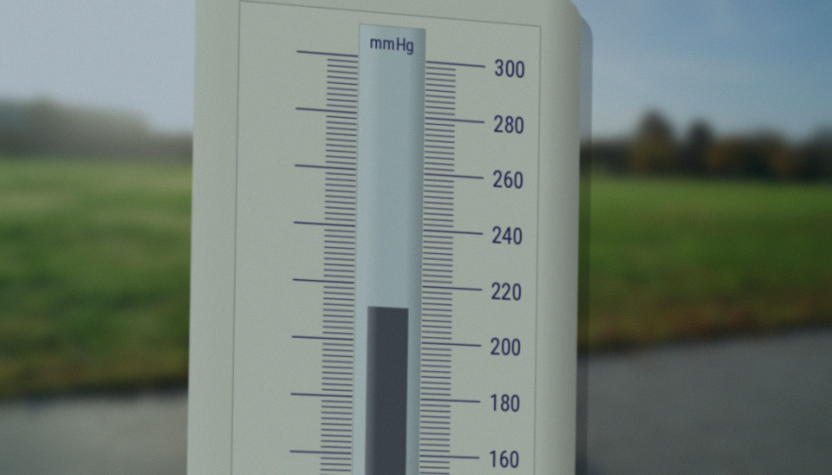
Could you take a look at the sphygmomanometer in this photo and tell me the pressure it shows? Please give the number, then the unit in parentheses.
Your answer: 212 (mmHg)
